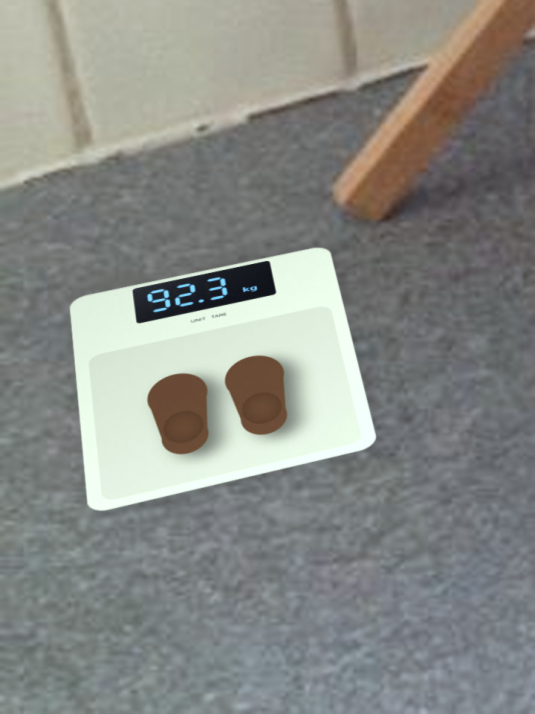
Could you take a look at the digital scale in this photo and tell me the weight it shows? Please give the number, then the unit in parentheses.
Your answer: 92.3 (kg)
